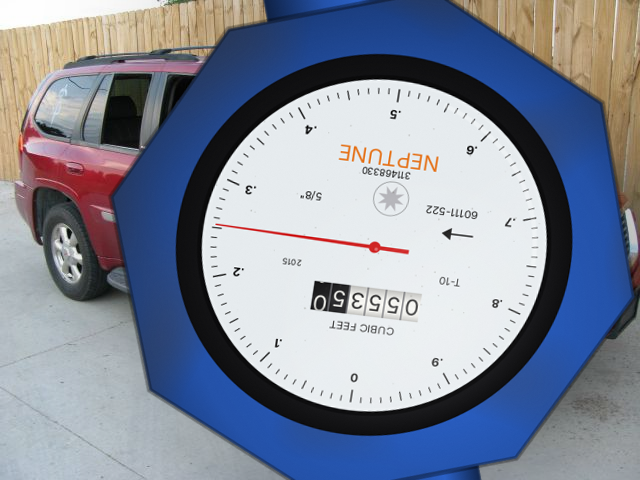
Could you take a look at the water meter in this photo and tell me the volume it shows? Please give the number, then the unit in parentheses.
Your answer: 55350.25 (ft³)
